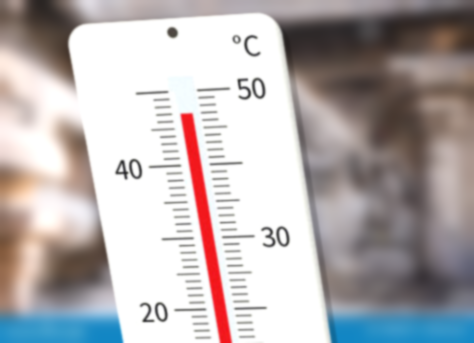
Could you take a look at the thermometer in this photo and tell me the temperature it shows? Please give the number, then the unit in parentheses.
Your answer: 47 (°C)
